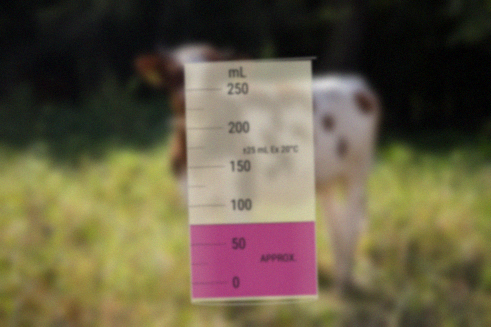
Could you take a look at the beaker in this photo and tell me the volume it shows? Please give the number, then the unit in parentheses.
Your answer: 75 (mL)
